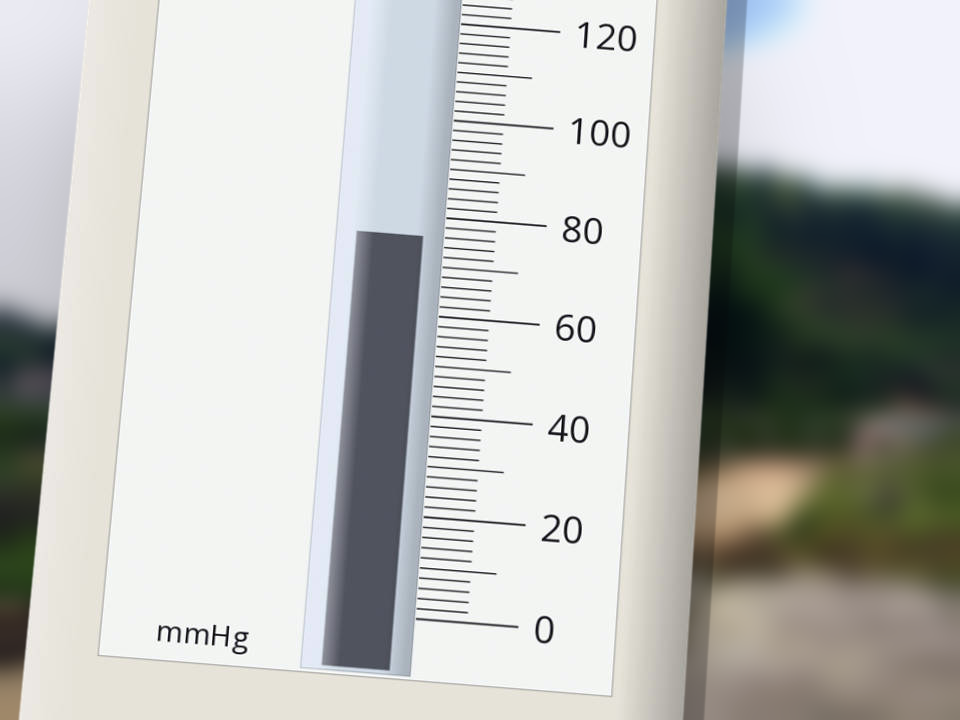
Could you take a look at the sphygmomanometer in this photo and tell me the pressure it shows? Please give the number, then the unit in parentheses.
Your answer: 76 (mmHg)
